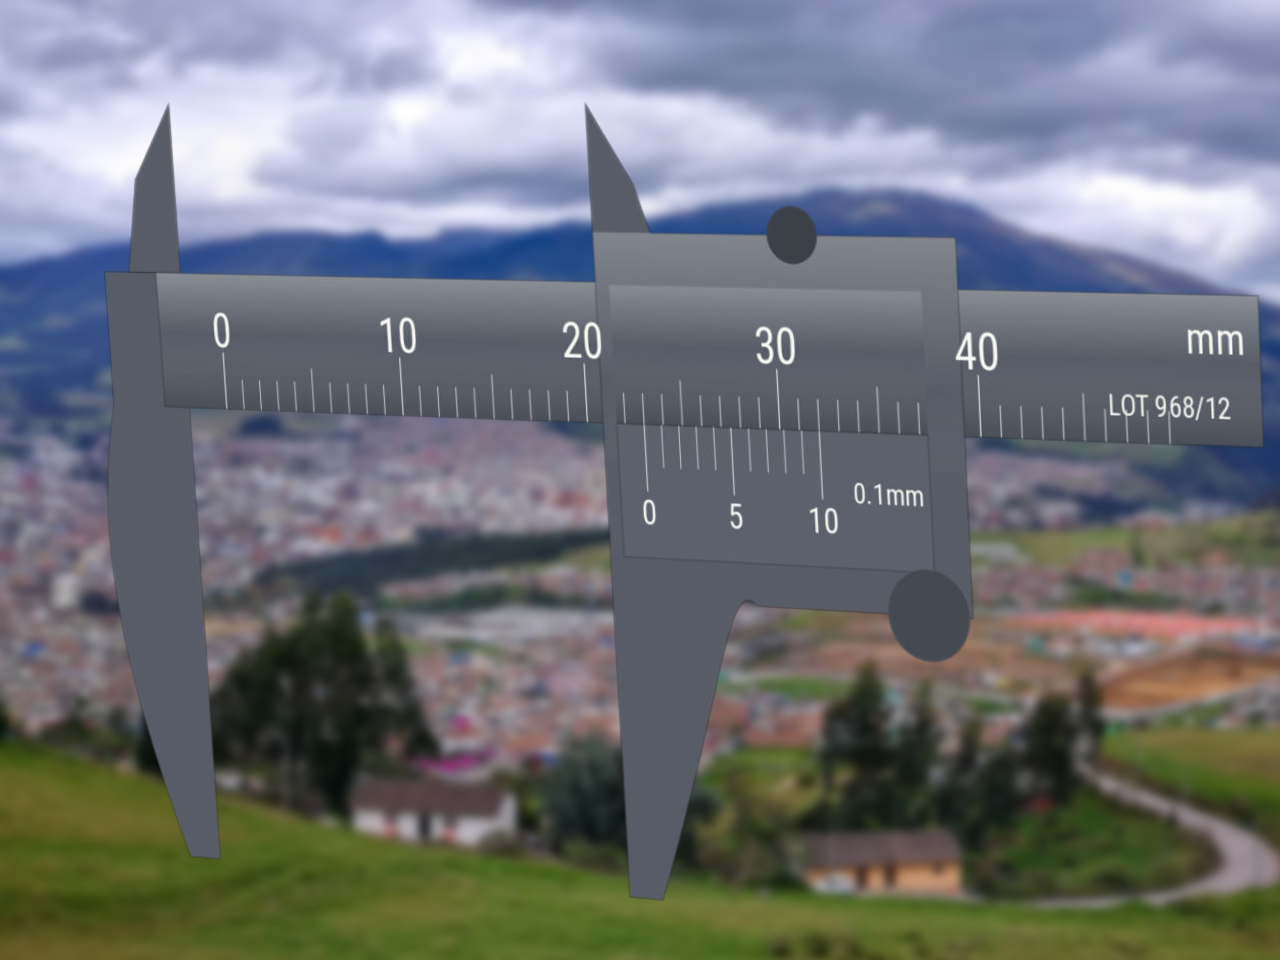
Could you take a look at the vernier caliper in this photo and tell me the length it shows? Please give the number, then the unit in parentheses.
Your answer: 23.0 (mm)
